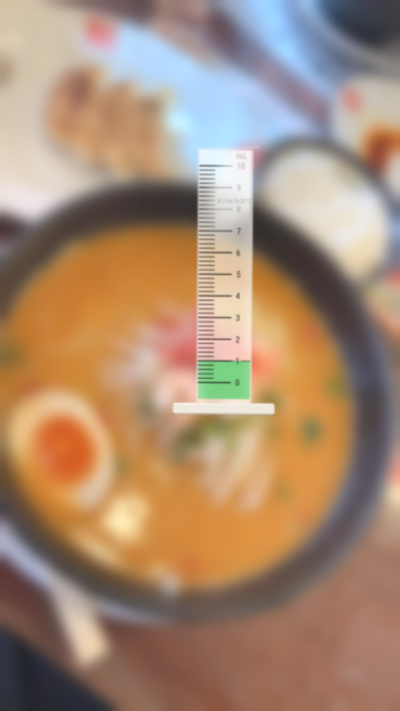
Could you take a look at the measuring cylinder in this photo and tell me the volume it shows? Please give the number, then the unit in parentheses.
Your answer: 1 (mL)
